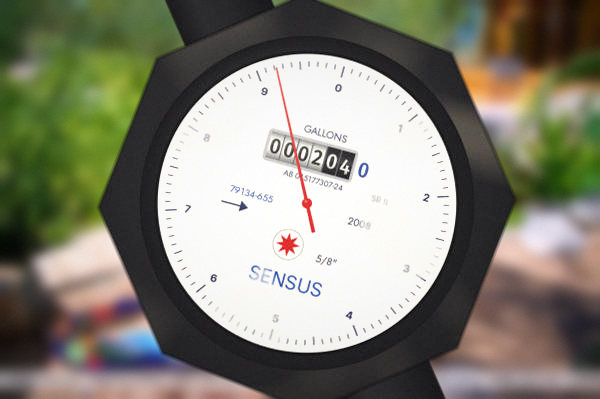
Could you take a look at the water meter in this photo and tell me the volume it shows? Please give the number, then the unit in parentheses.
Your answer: 2039.2 (gal)
